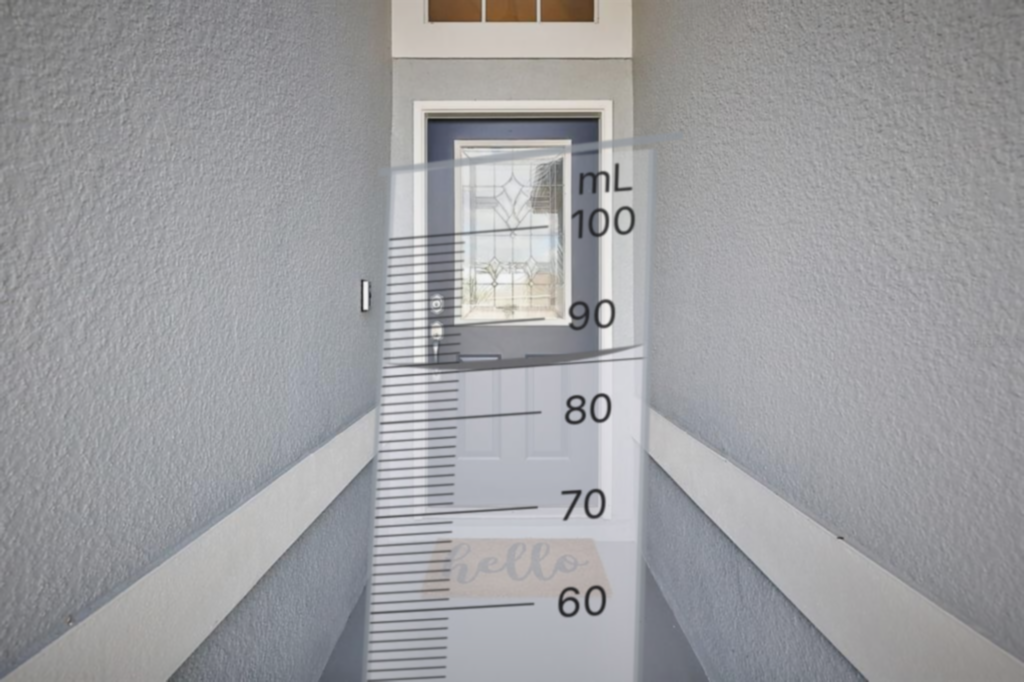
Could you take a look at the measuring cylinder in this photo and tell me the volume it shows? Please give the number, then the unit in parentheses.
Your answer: 85 (mL)
